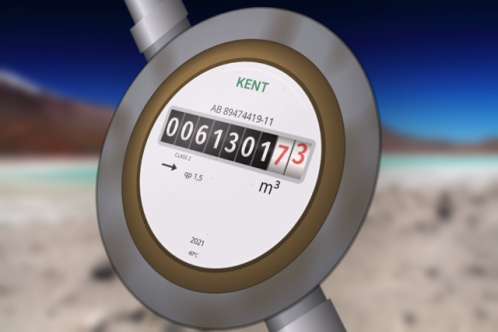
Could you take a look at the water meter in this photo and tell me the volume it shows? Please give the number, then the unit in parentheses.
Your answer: 61301.73 (m³)
